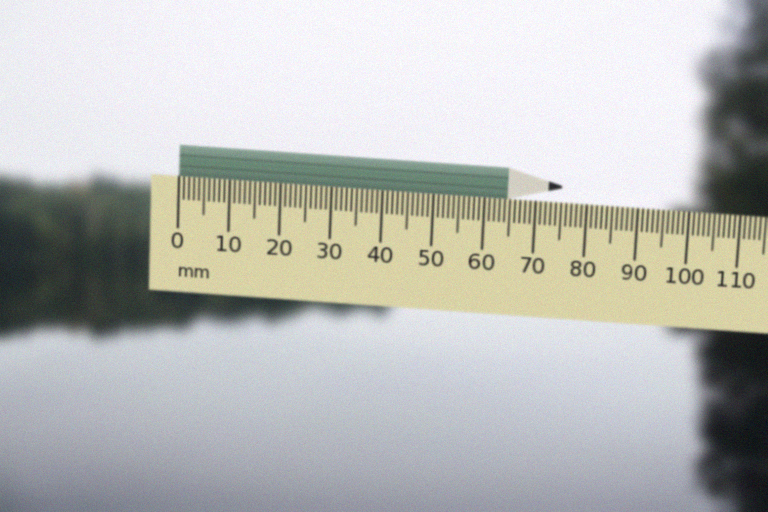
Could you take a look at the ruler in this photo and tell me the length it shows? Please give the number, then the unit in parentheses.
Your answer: 75 (mm)
